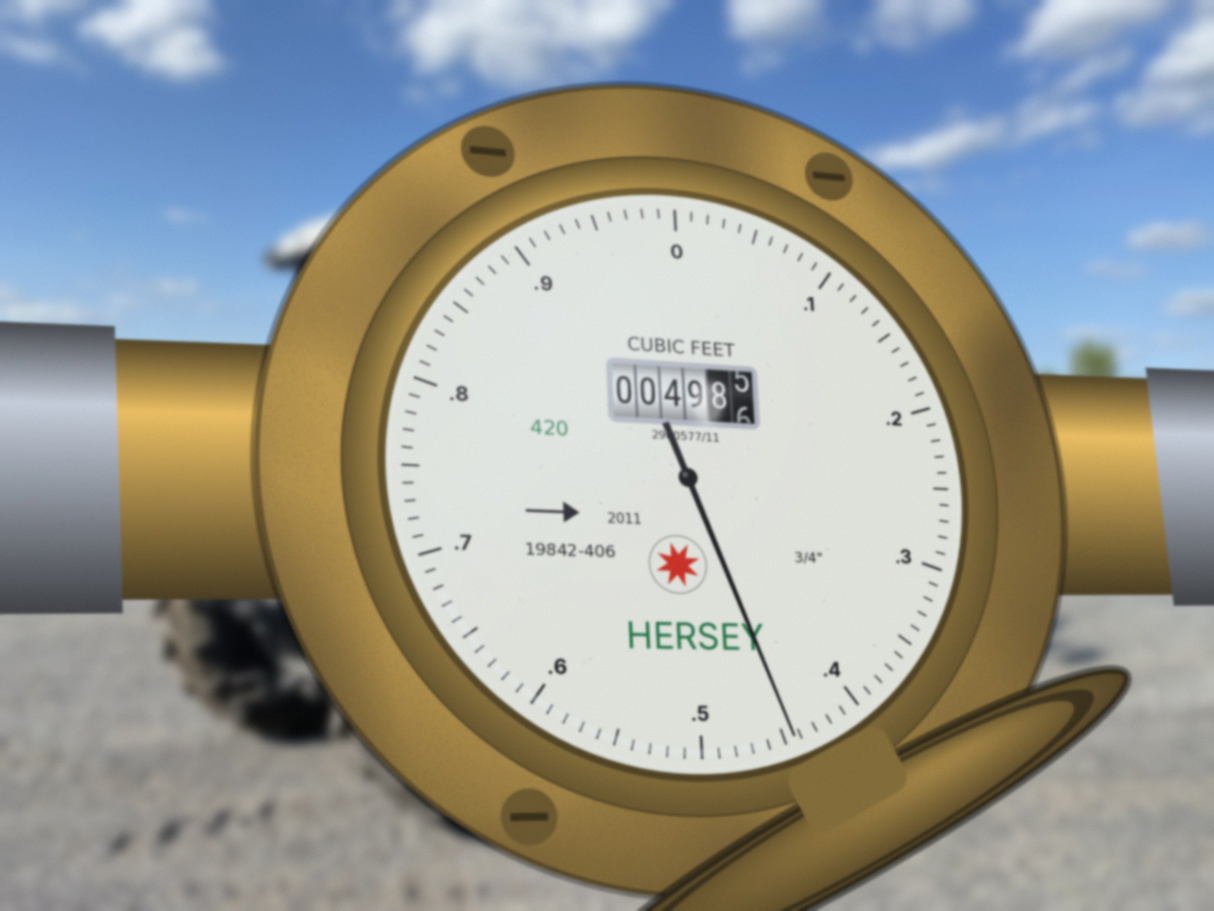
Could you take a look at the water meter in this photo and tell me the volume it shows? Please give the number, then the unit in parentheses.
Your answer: 4985.44 (ft³)
